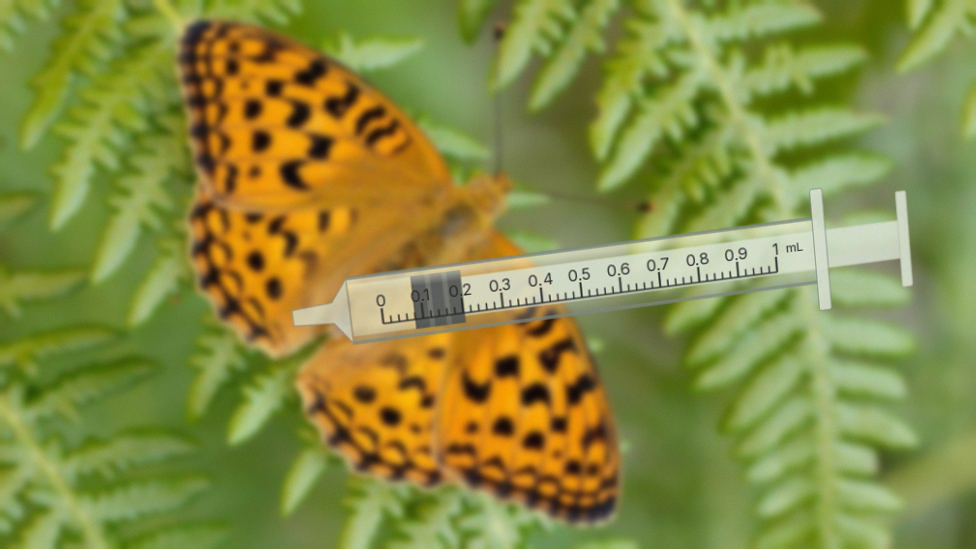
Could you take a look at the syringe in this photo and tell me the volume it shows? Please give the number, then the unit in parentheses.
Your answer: 0.08 (mL)
